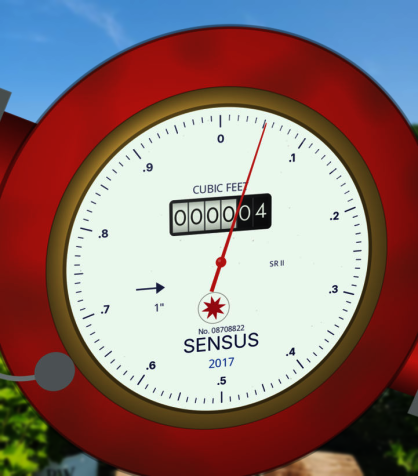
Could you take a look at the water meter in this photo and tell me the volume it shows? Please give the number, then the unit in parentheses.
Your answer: 4.05 (ft³)
